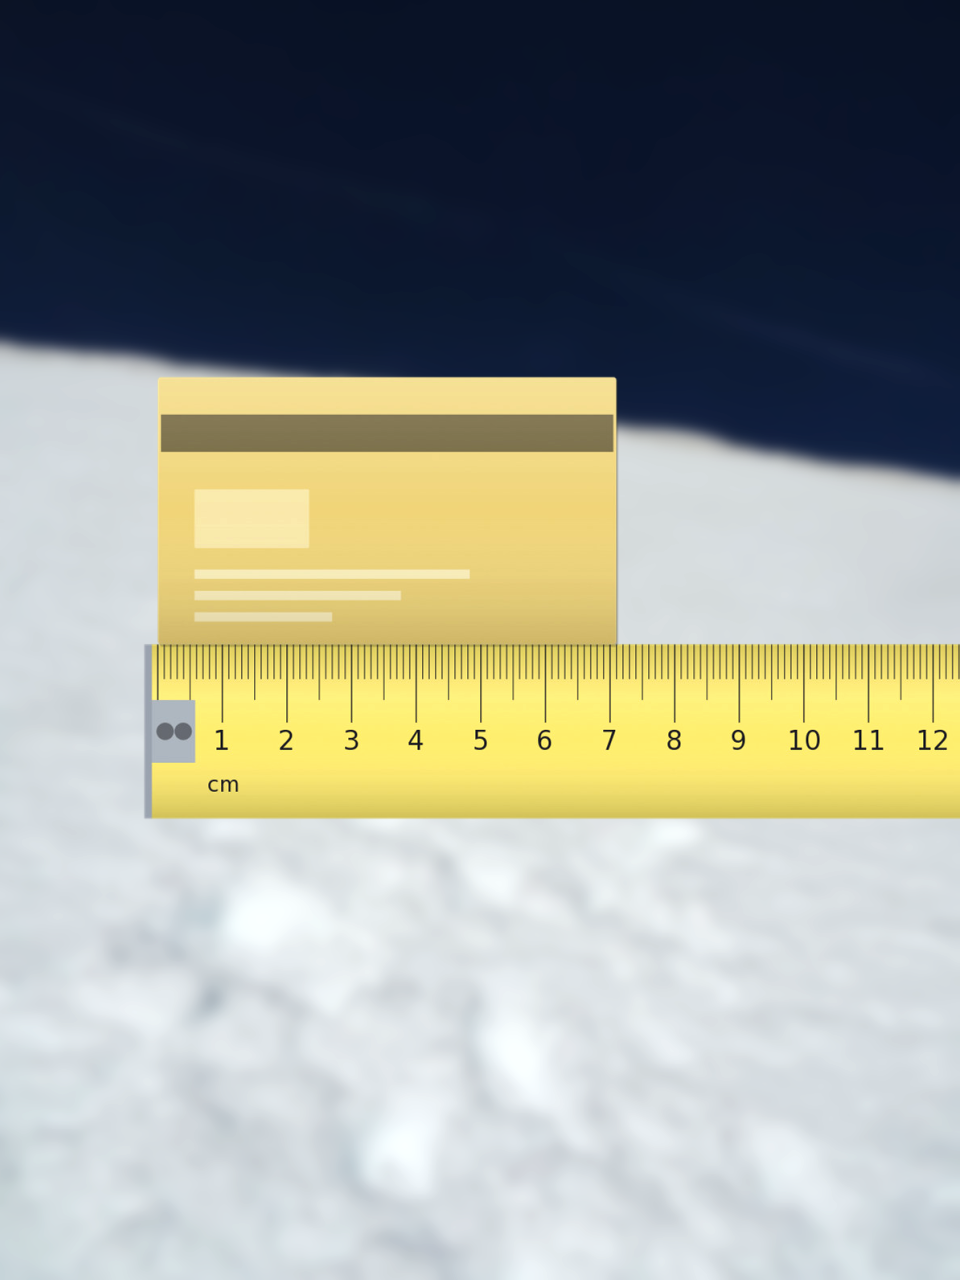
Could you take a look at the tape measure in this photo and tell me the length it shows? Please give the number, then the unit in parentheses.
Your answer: 7.1 (cm)
